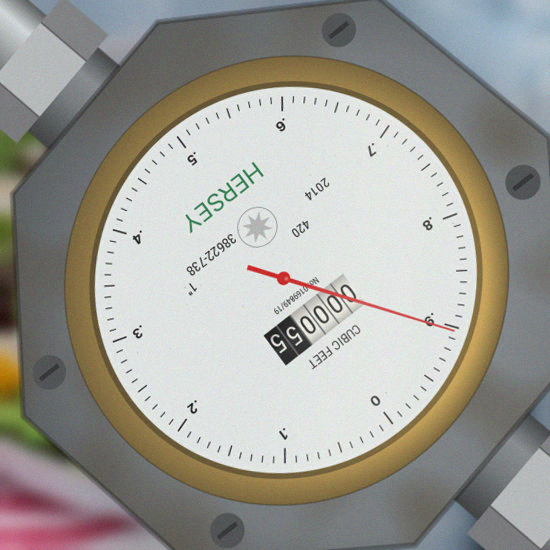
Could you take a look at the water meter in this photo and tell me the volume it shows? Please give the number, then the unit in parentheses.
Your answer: 54.90 (ft³)
